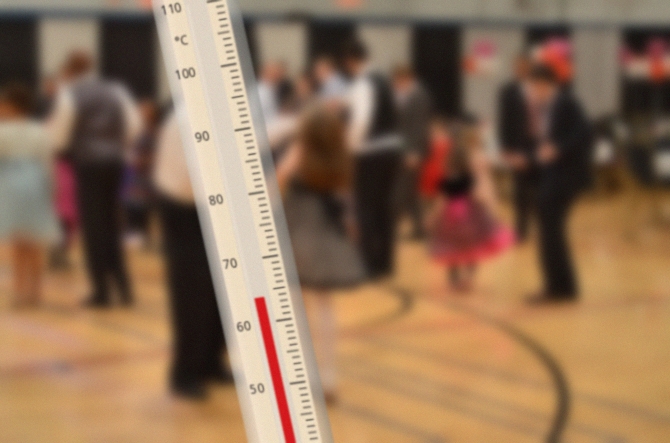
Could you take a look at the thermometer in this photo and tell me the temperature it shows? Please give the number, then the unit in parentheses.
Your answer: 64 (°C)
